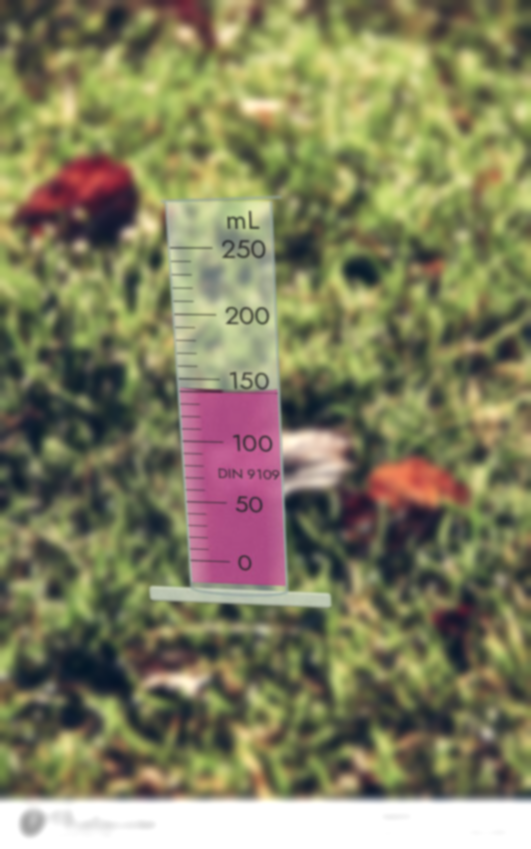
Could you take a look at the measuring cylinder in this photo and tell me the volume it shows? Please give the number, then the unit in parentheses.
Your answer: 140 (mL)
